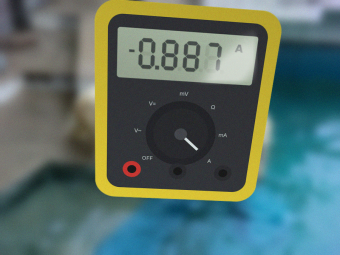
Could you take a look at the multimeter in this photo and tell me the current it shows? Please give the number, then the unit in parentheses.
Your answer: -0.887 (A)
